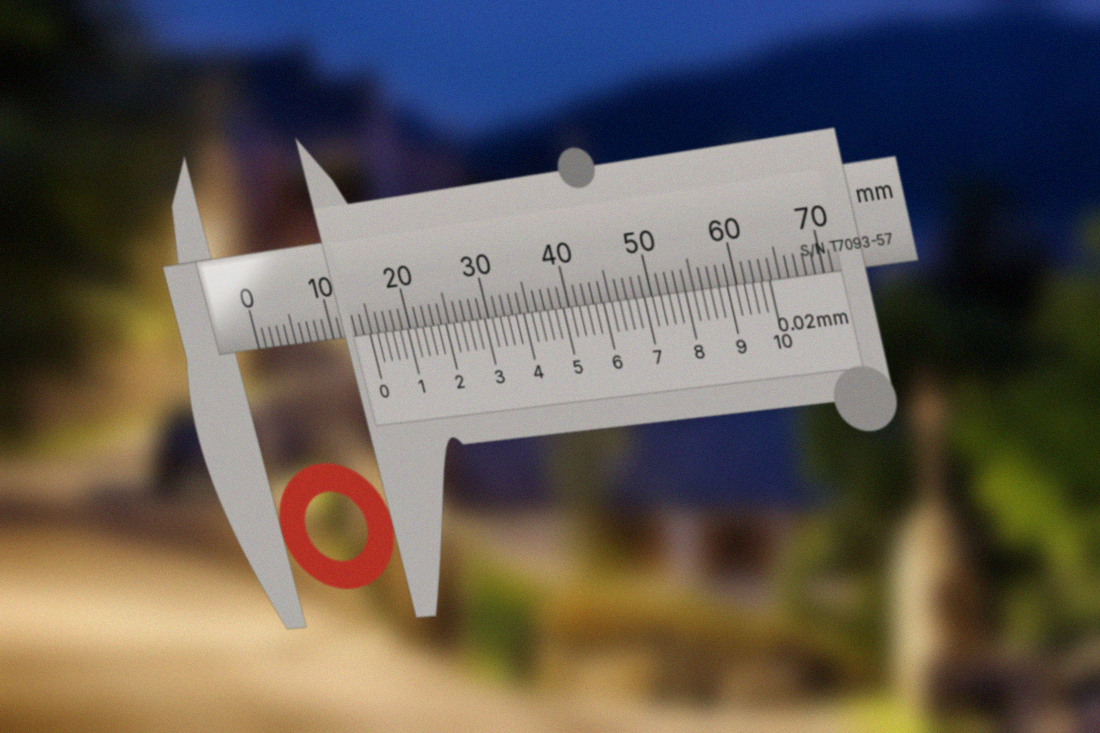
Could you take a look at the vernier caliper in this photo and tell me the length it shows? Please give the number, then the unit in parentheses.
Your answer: 14.8 (mm)
